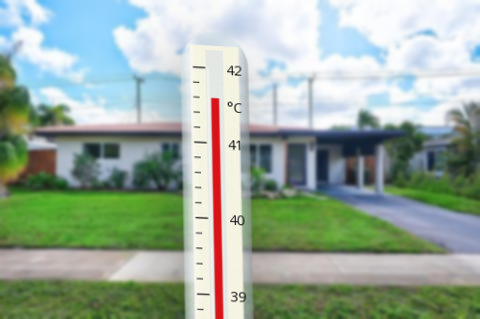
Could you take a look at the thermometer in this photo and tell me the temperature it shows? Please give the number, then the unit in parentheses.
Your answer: 41.6 (°C)
